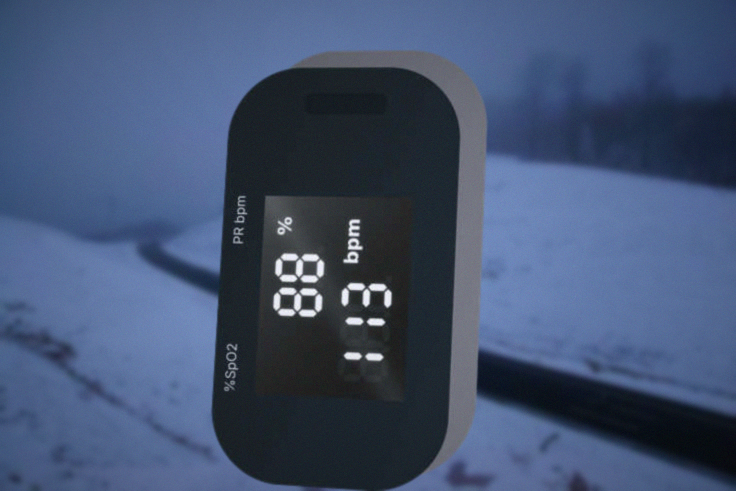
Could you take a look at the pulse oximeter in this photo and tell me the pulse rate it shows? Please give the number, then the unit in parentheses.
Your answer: 113 (bpm)
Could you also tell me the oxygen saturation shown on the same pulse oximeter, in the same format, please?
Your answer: 88 (%)
